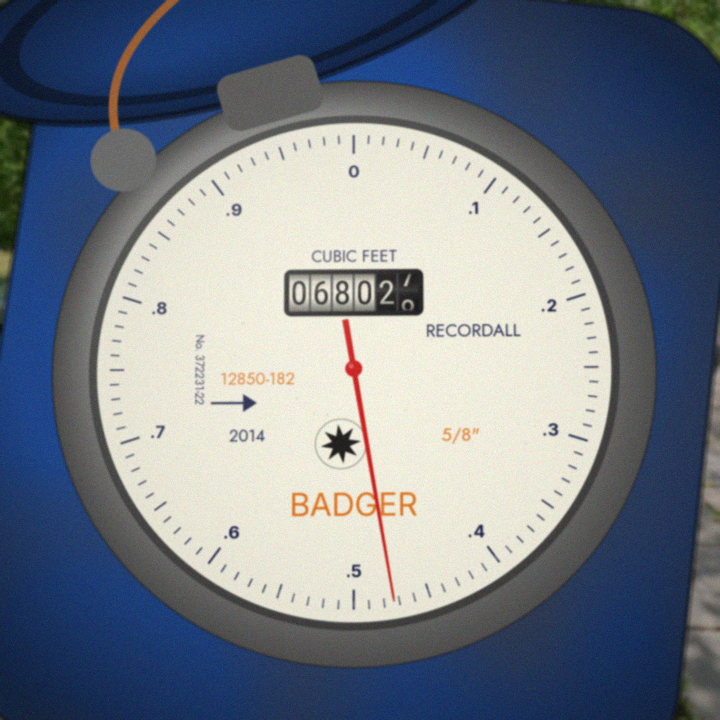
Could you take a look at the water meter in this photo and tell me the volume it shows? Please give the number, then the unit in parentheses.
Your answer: 68027.47 (ft³)
